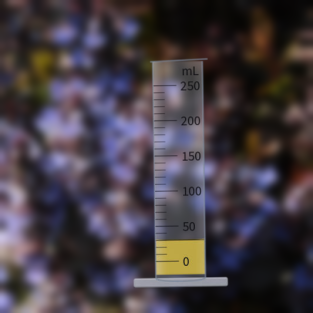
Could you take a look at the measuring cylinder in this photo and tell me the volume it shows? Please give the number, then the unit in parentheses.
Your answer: 30 (mL)
